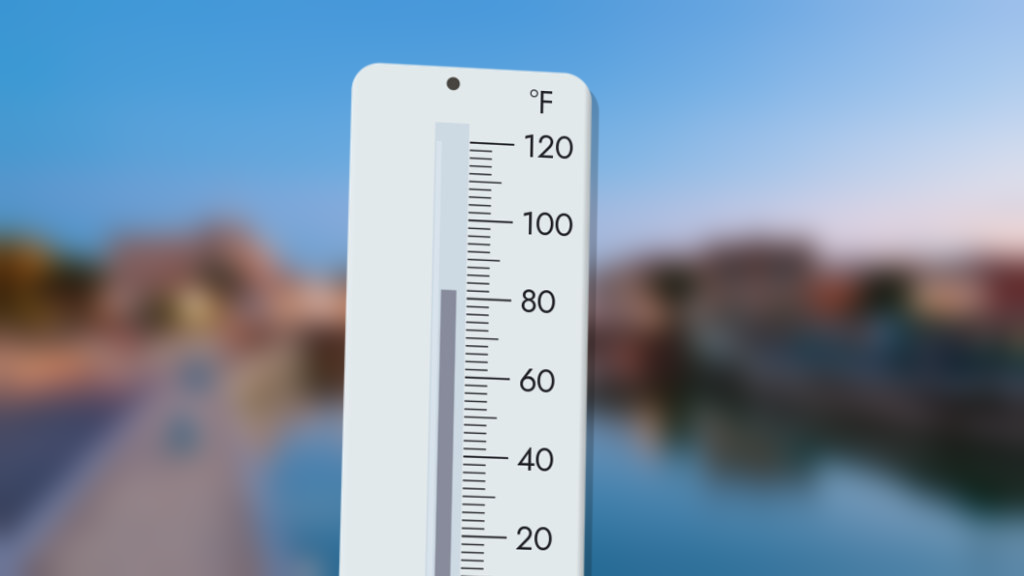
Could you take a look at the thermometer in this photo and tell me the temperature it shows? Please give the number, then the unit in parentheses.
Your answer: 82 (°F)
